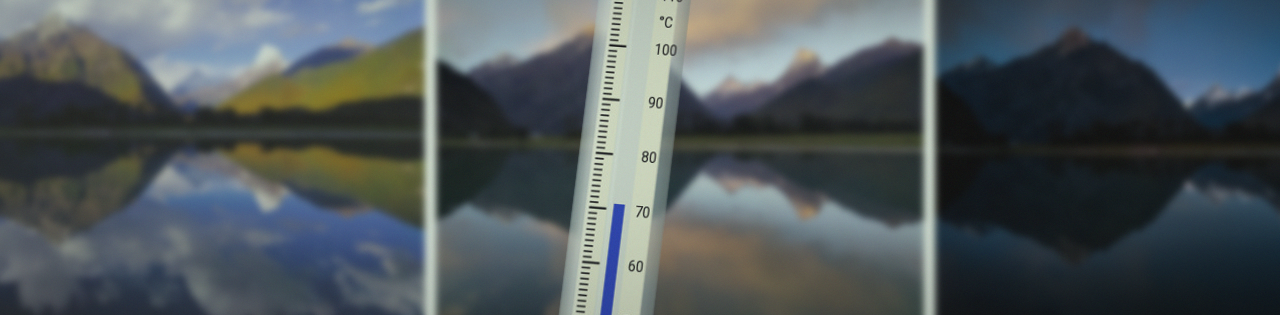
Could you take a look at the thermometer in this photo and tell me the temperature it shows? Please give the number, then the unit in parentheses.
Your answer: 71 (°C)
